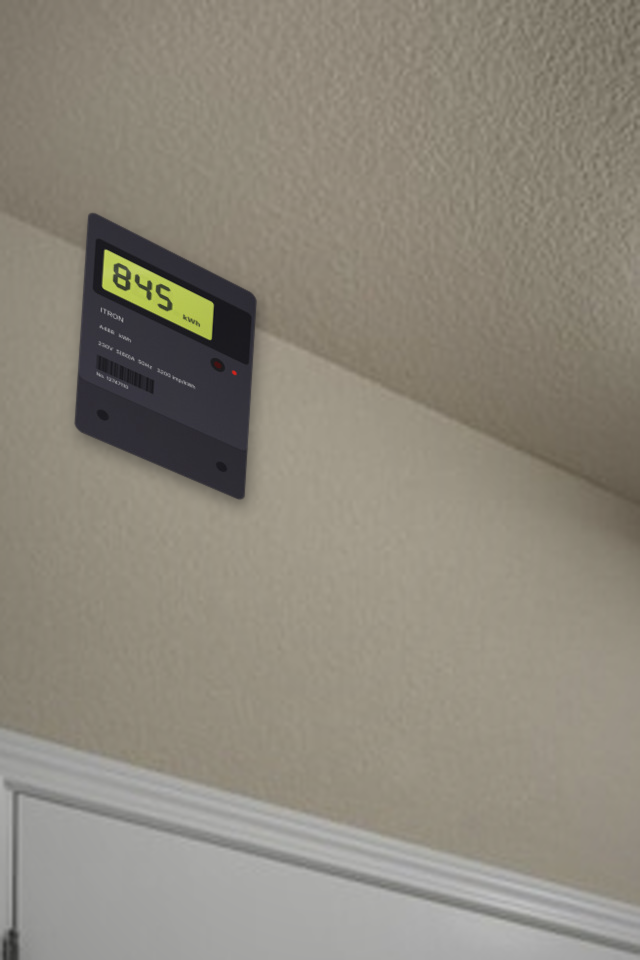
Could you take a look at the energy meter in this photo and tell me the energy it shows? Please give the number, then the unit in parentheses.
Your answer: 845 (kWh)
